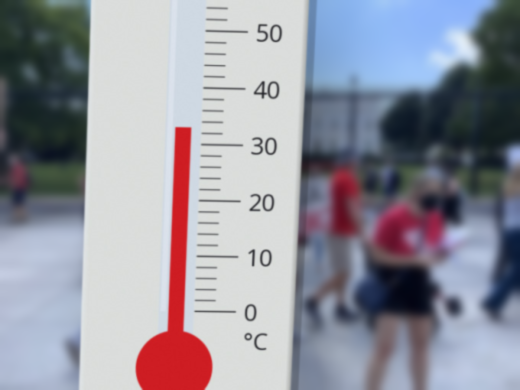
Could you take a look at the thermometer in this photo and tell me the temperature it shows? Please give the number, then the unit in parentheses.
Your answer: 33 (°C)
